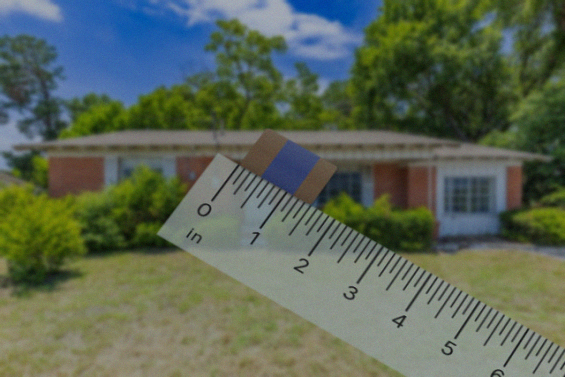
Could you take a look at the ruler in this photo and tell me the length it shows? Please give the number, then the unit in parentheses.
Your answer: 1.5 (in)
